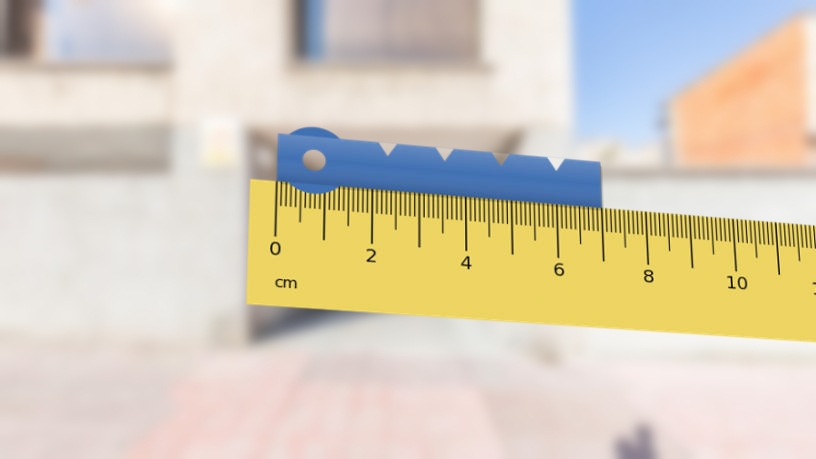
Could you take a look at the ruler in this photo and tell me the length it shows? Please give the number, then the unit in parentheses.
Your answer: 7 (cm)
